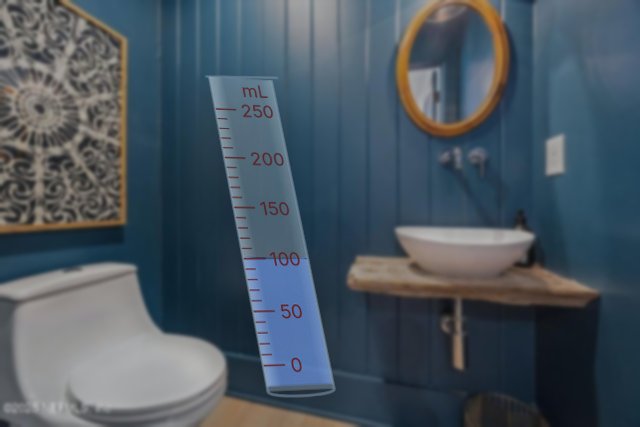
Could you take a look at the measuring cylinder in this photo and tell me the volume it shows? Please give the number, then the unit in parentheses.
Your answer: 100 (mL)
